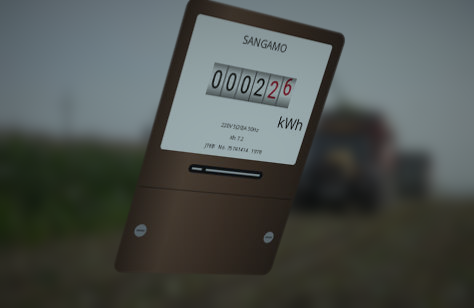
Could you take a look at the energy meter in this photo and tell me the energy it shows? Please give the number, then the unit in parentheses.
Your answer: 2.26 (kWh)
